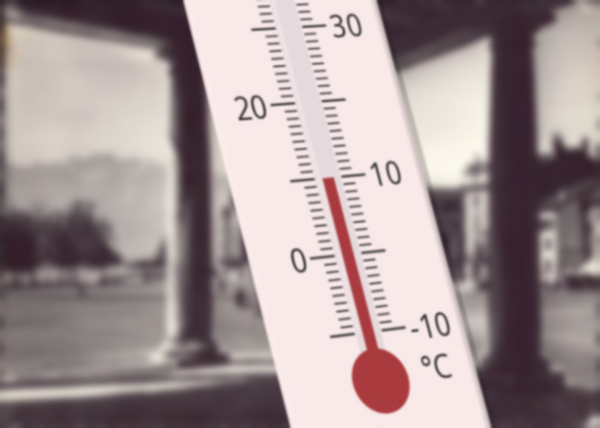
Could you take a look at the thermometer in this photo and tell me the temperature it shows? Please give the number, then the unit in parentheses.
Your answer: 10 (°C)
